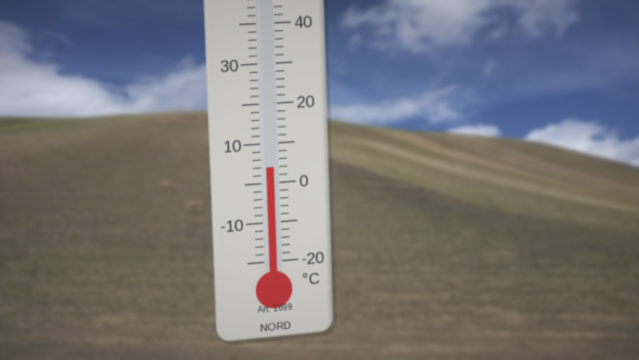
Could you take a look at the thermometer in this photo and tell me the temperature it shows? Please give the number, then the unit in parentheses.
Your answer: 4 (°C)
